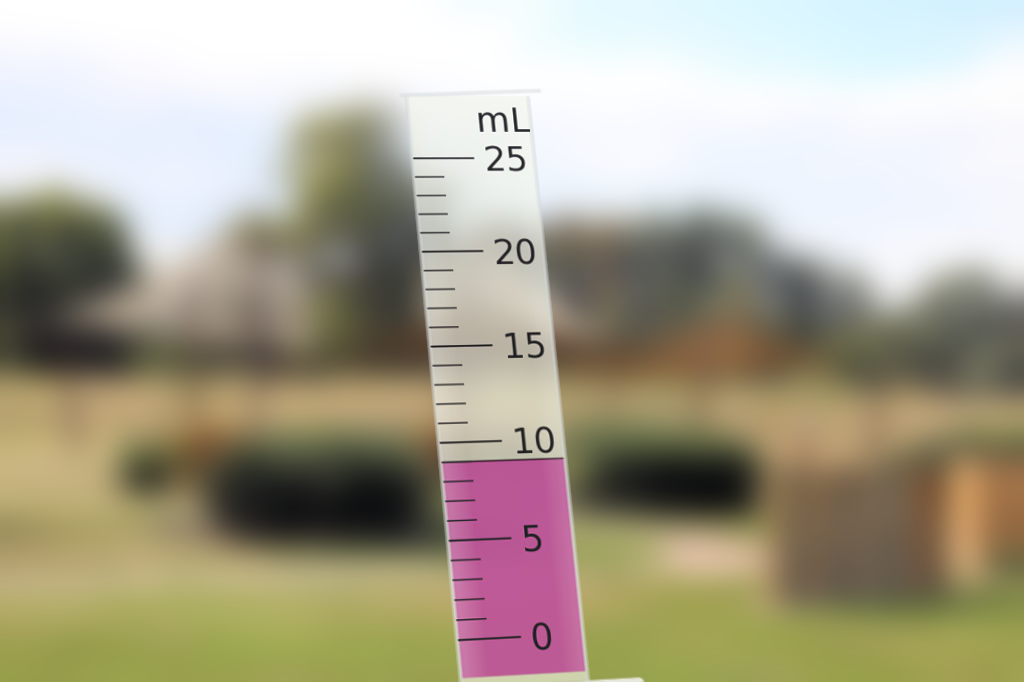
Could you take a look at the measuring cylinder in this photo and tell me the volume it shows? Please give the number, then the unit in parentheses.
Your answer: 9 (mL)
